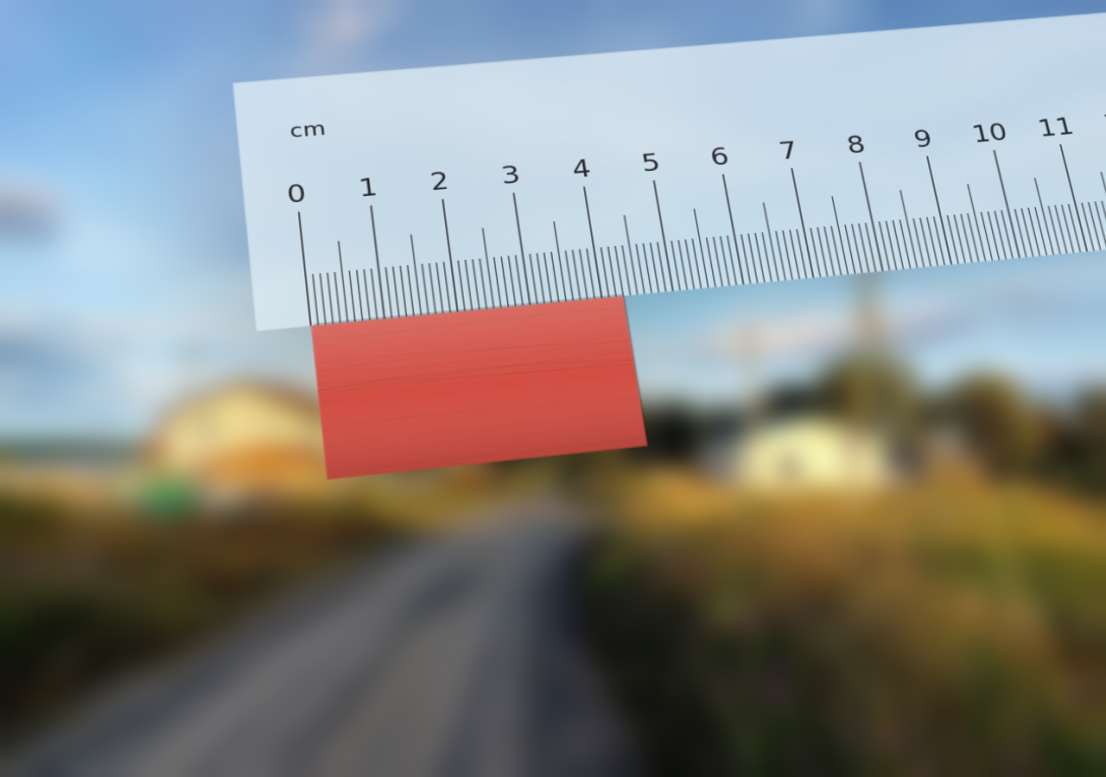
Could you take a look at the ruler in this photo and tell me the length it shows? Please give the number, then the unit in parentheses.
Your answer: 4.3 (cm)
